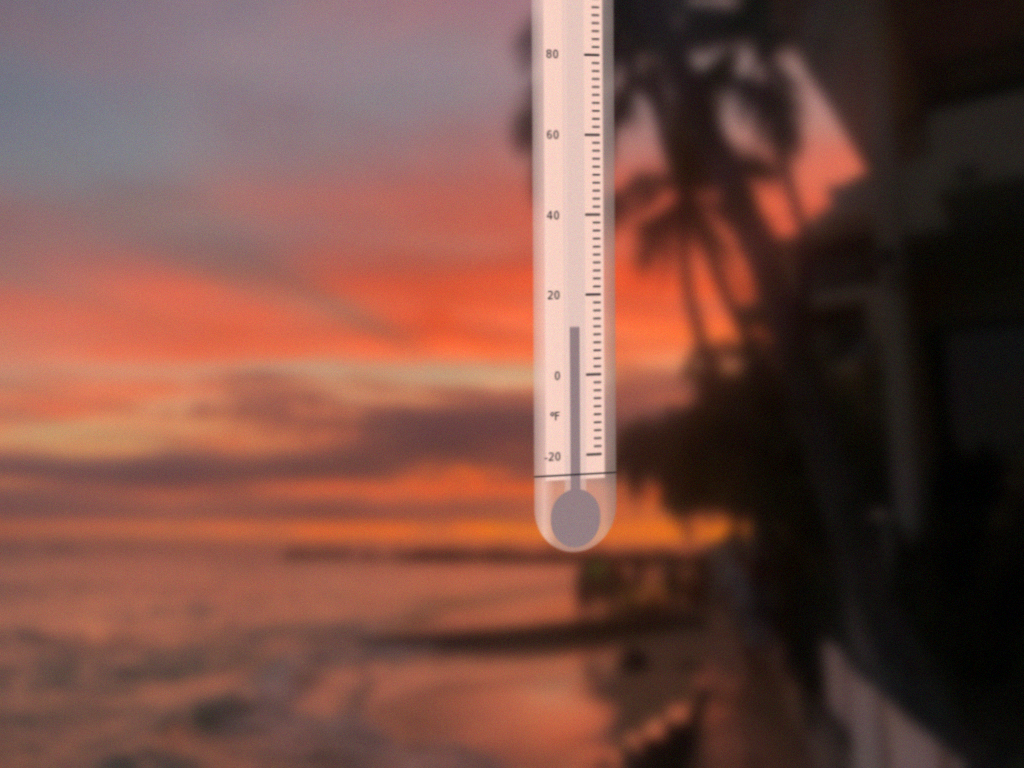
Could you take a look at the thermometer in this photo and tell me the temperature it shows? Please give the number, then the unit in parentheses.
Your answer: 12 (°F)
